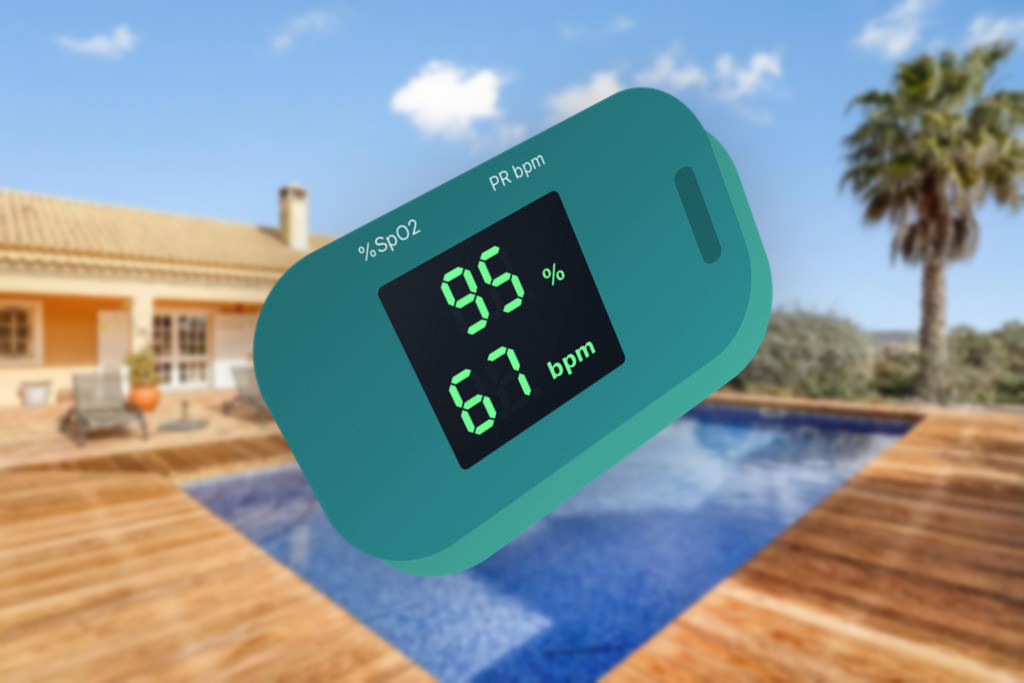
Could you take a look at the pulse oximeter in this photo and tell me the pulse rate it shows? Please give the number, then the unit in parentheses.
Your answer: 67 (bpm)
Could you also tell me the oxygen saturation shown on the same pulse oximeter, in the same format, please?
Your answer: 95 (%)
